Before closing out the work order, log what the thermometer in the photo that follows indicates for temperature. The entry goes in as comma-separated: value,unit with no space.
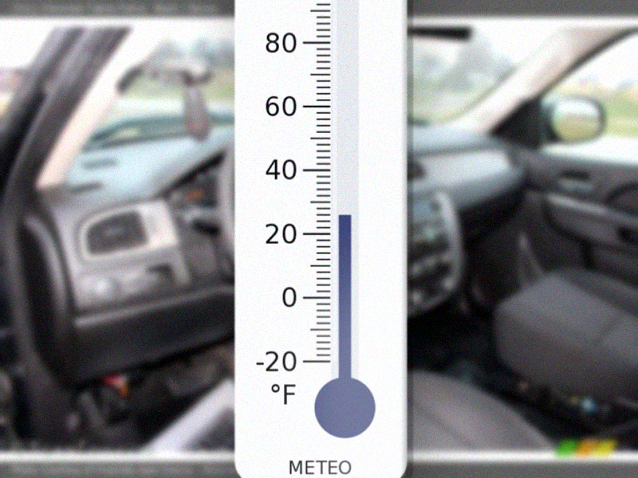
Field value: 26,°F
